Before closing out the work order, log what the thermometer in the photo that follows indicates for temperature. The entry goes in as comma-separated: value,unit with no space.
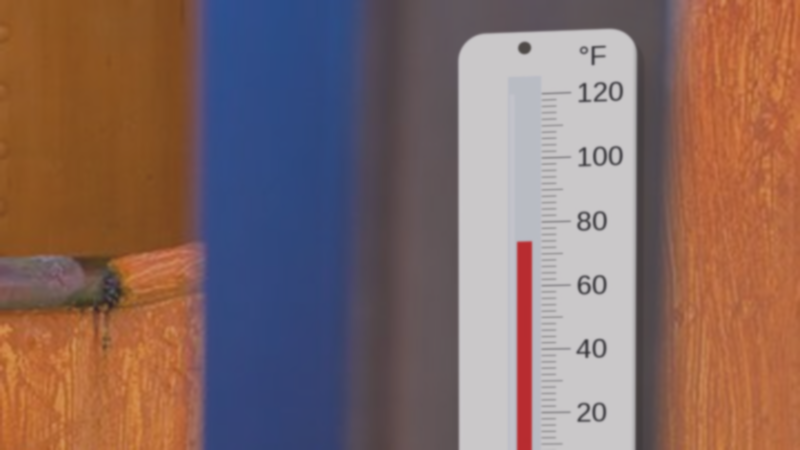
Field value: 74,°F
